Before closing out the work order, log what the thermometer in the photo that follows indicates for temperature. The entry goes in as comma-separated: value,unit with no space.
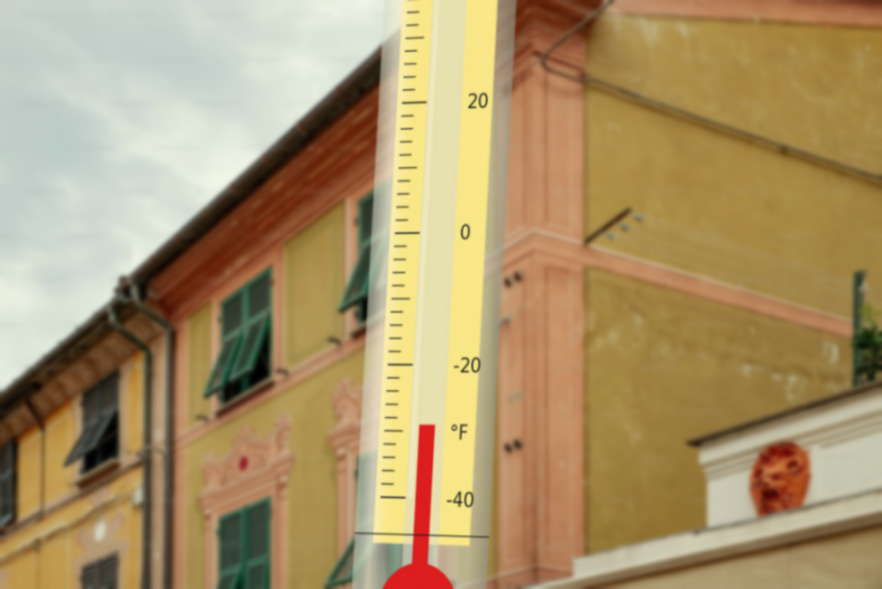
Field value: -29,°F
